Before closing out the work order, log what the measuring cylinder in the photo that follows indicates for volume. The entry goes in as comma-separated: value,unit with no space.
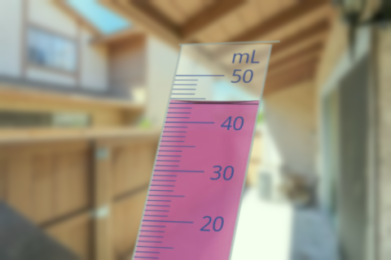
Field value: 44,mL
